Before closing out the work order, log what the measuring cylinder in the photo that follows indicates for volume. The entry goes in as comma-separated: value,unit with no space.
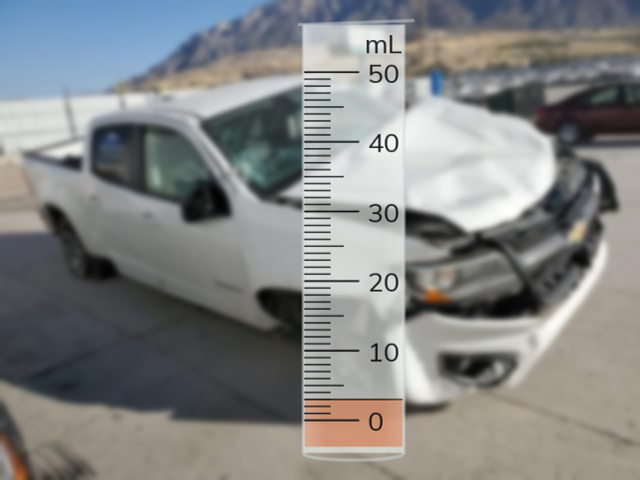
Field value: 3,mL
